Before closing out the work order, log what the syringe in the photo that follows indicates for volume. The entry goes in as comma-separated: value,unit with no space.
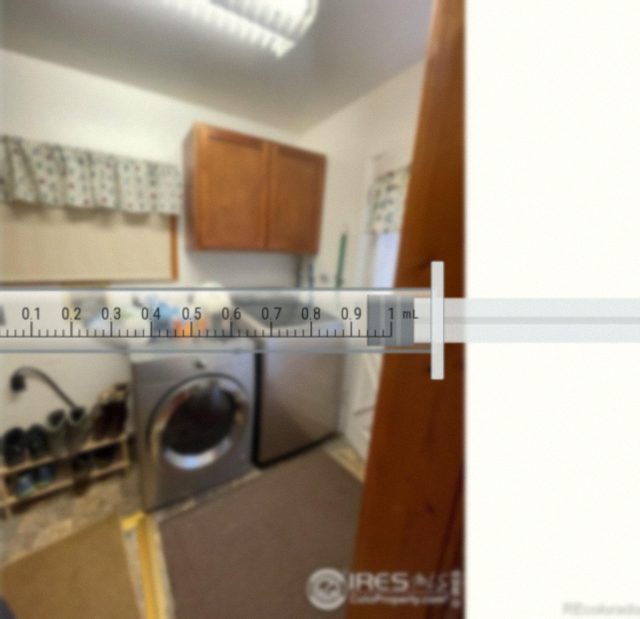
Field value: 0.94,mL
